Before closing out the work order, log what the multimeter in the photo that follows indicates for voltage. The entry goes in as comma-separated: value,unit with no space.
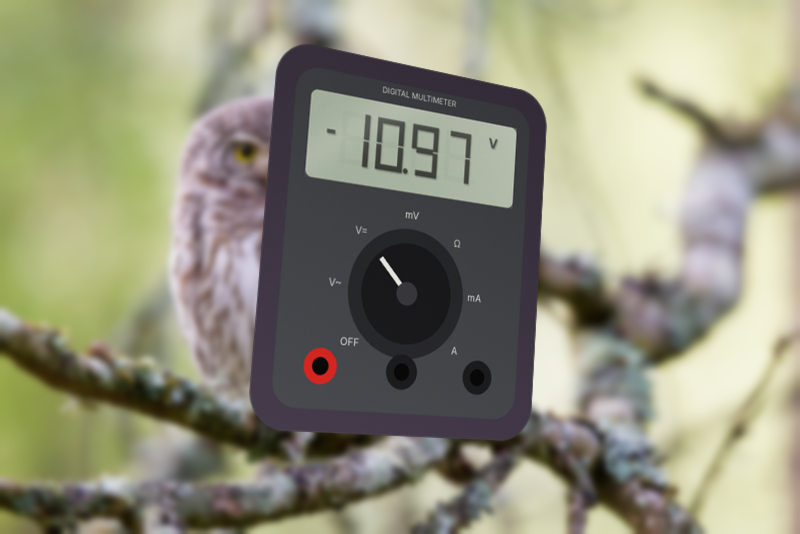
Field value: -10.97,V
